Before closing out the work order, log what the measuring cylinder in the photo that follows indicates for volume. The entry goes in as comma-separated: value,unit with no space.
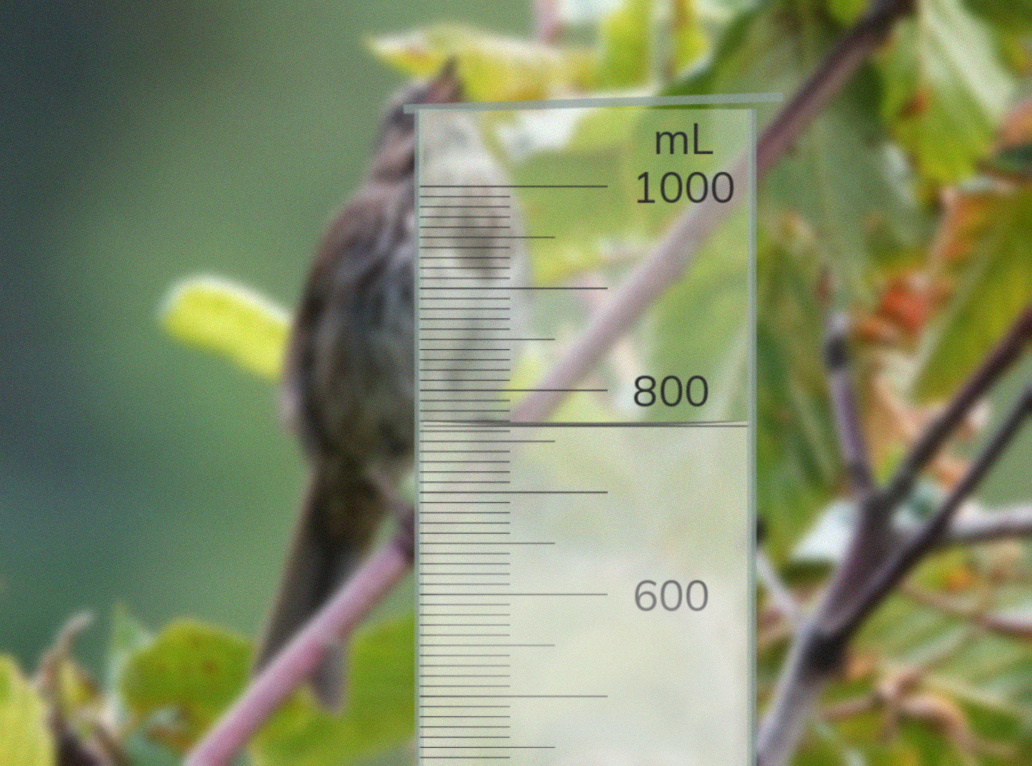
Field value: 765,mL
